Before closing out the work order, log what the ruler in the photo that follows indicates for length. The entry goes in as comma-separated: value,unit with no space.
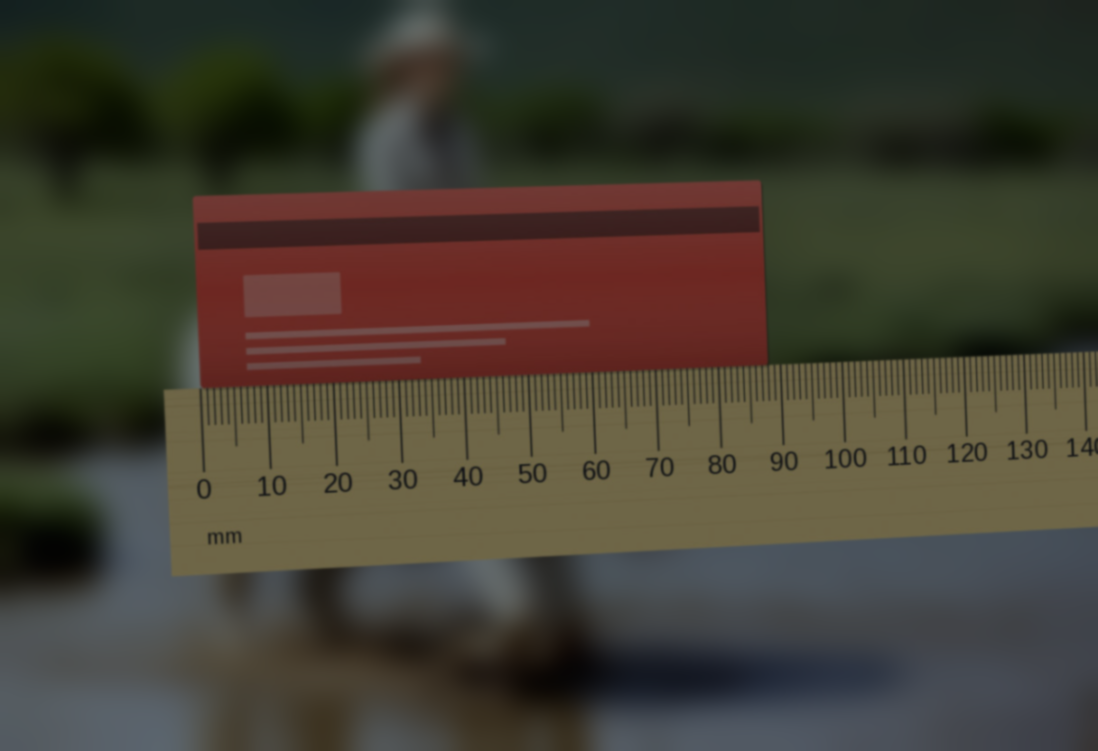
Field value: 88,mm
